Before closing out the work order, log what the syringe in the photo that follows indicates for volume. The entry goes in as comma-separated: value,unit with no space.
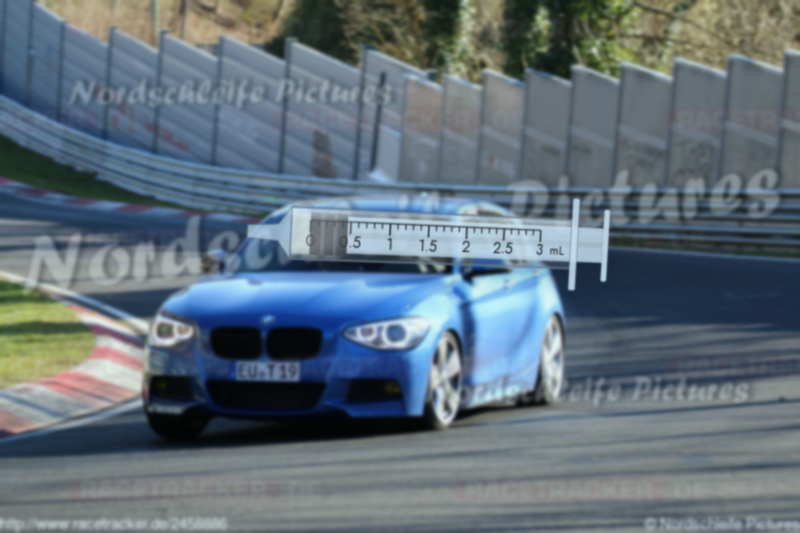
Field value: 0,mL
